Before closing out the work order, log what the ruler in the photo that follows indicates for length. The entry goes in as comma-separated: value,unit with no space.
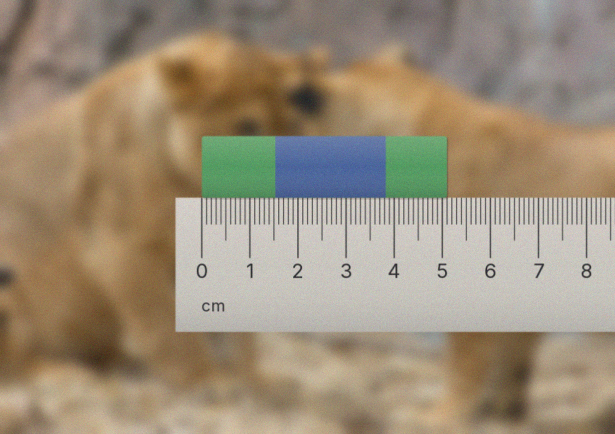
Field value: 5.1,cm
